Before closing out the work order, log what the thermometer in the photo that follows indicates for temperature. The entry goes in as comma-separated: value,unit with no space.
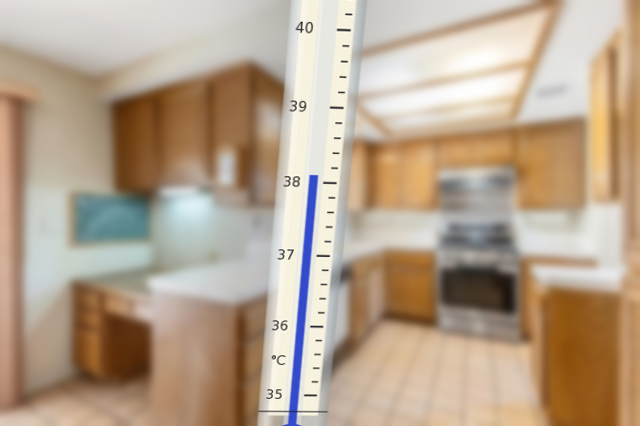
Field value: 38.1,°C
